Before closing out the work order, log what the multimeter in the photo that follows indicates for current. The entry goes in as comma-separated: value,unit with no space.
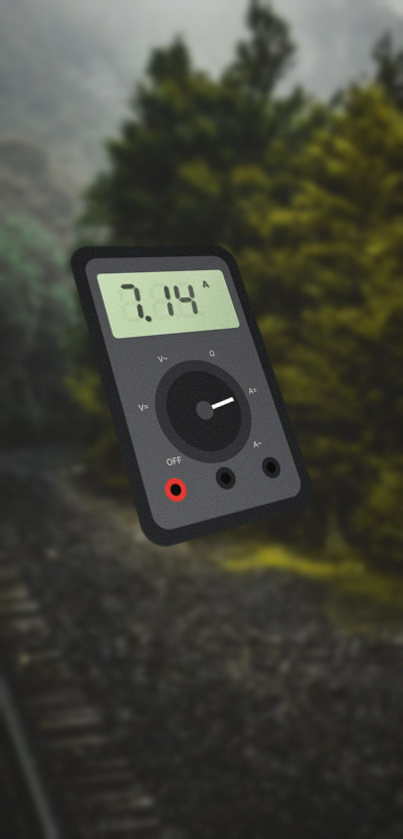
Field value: 7.14,A
